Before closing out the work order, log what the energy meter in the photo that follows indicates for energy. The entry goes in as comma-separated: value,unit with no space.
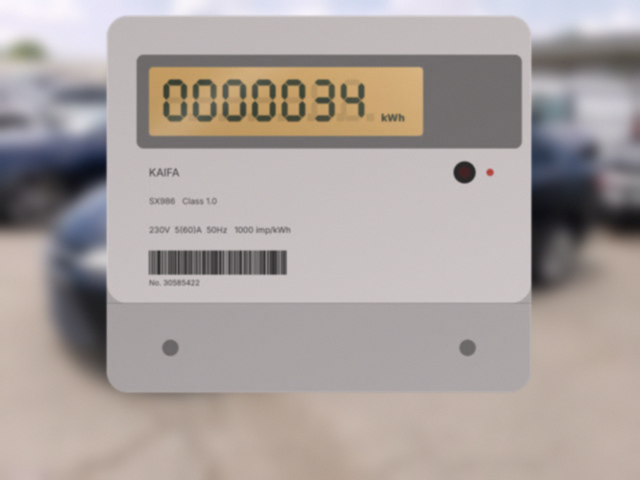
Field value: 34,kWh
